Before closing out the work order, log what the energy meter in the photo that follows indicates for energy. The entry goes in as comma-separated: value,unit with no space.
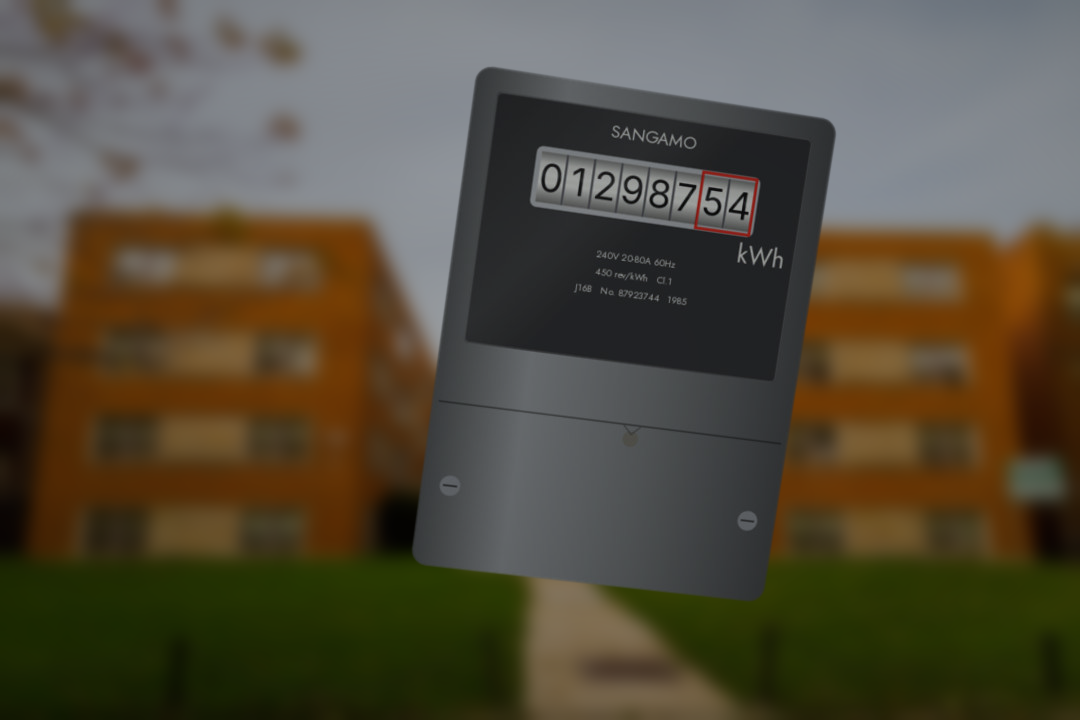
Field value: 12987.54,kWh
